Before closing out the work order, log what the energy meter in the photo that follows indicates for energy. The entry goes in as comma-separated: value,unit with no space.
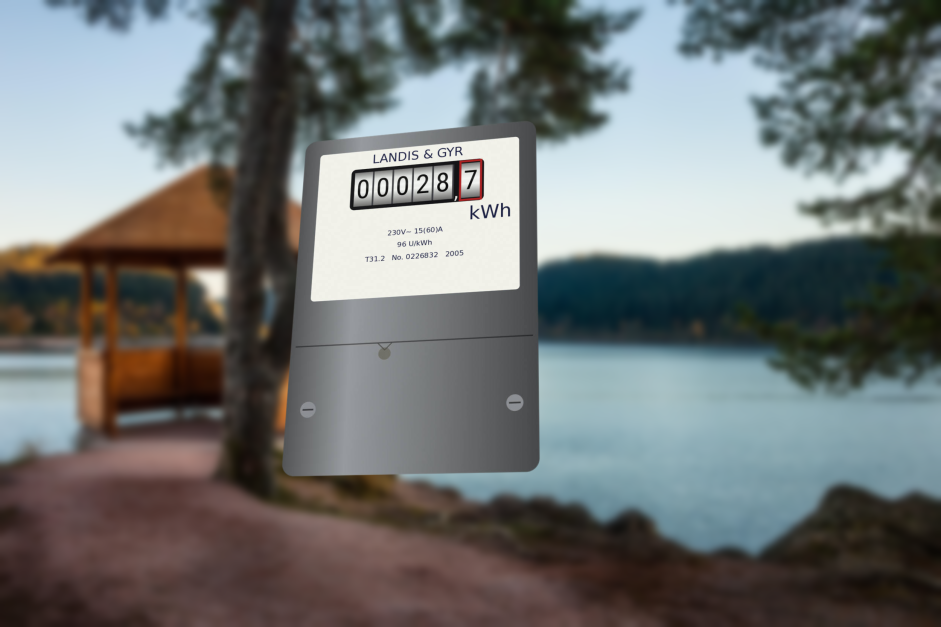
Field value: 28.7,kWh
